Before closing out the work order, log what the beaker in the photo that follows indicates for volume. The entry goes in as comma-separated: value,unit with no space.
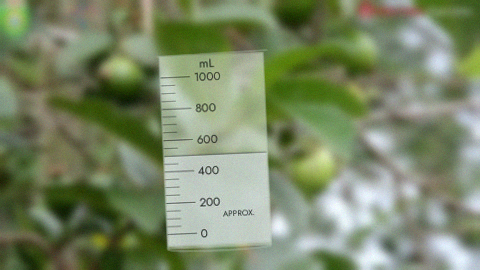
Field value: 500,mL
